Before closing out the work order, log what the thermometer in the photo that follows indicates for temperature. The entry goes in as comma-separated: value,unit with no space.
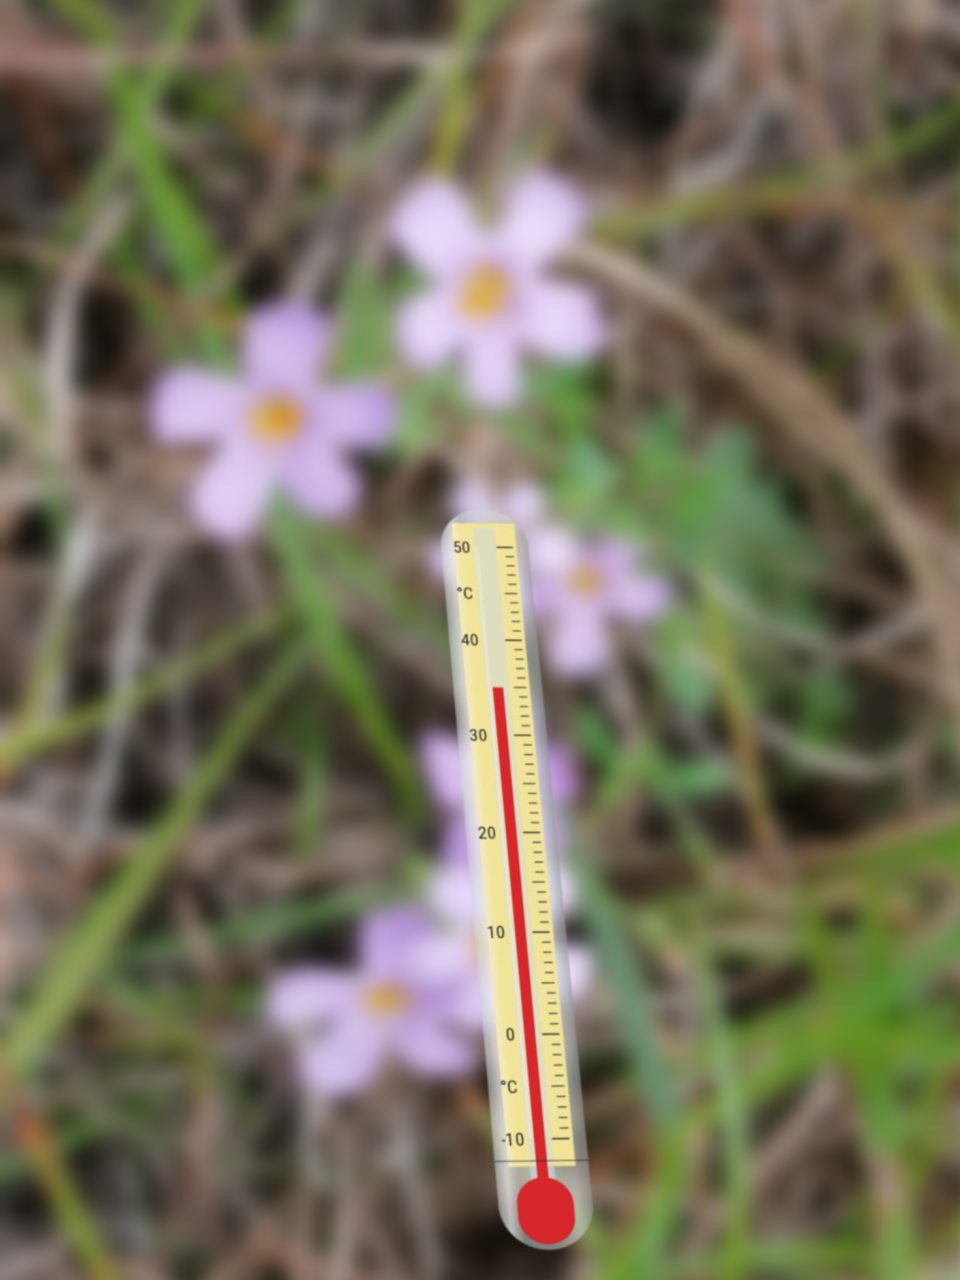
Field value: 35,°C
